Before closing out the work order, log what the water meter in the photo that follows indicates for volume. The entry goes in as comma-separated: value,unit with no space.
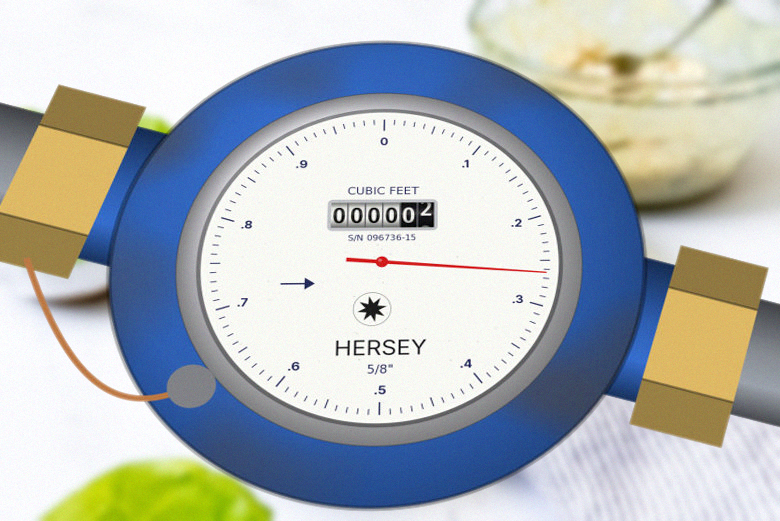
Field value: 2.26,ft³
